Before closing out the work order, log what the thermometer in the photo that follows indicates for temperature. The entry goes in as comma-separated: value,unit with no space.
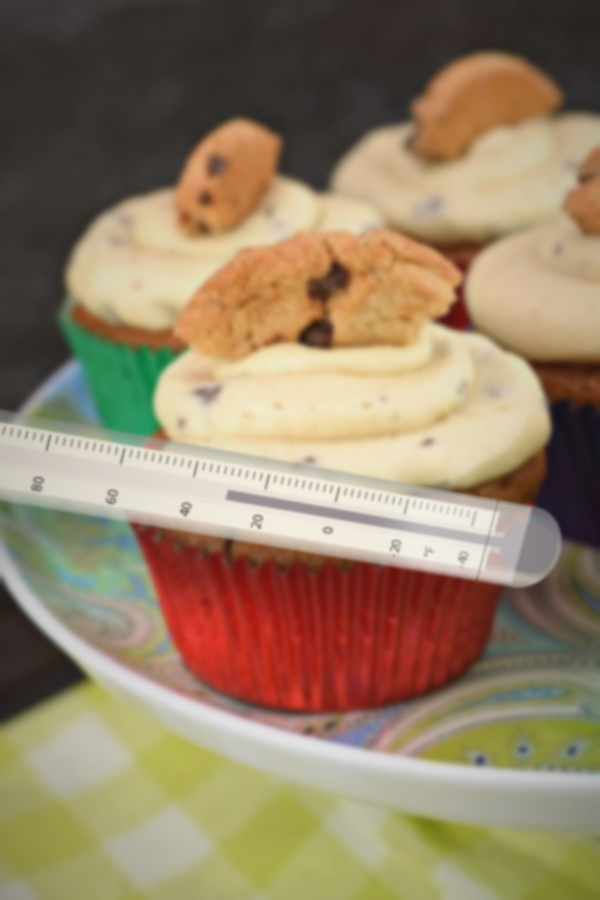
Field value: 30,°F
